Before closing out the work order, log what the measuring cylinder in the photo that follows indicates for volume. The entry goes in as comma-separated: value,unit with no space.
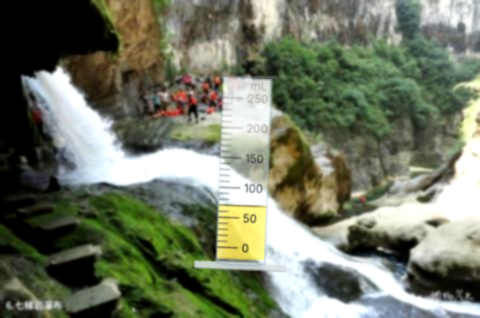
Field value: 70,mL
